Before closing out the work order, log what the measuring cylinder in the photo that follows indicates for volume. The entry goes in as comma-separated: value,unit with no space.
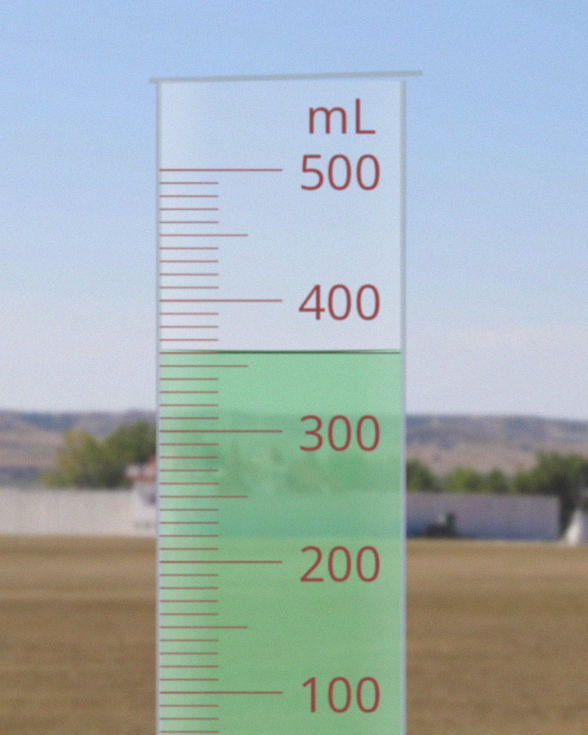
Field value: 360,mL
